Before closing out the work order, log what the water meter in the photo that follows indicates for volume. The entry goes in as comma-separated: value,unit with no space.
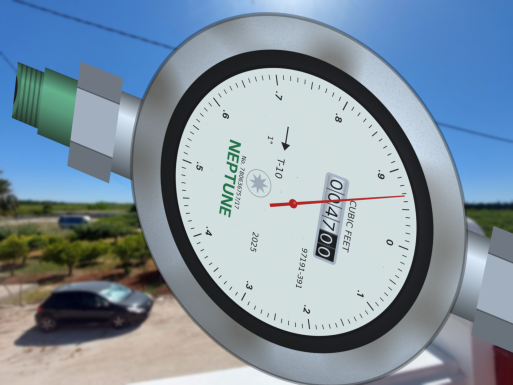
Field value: 4699.93,ft³
